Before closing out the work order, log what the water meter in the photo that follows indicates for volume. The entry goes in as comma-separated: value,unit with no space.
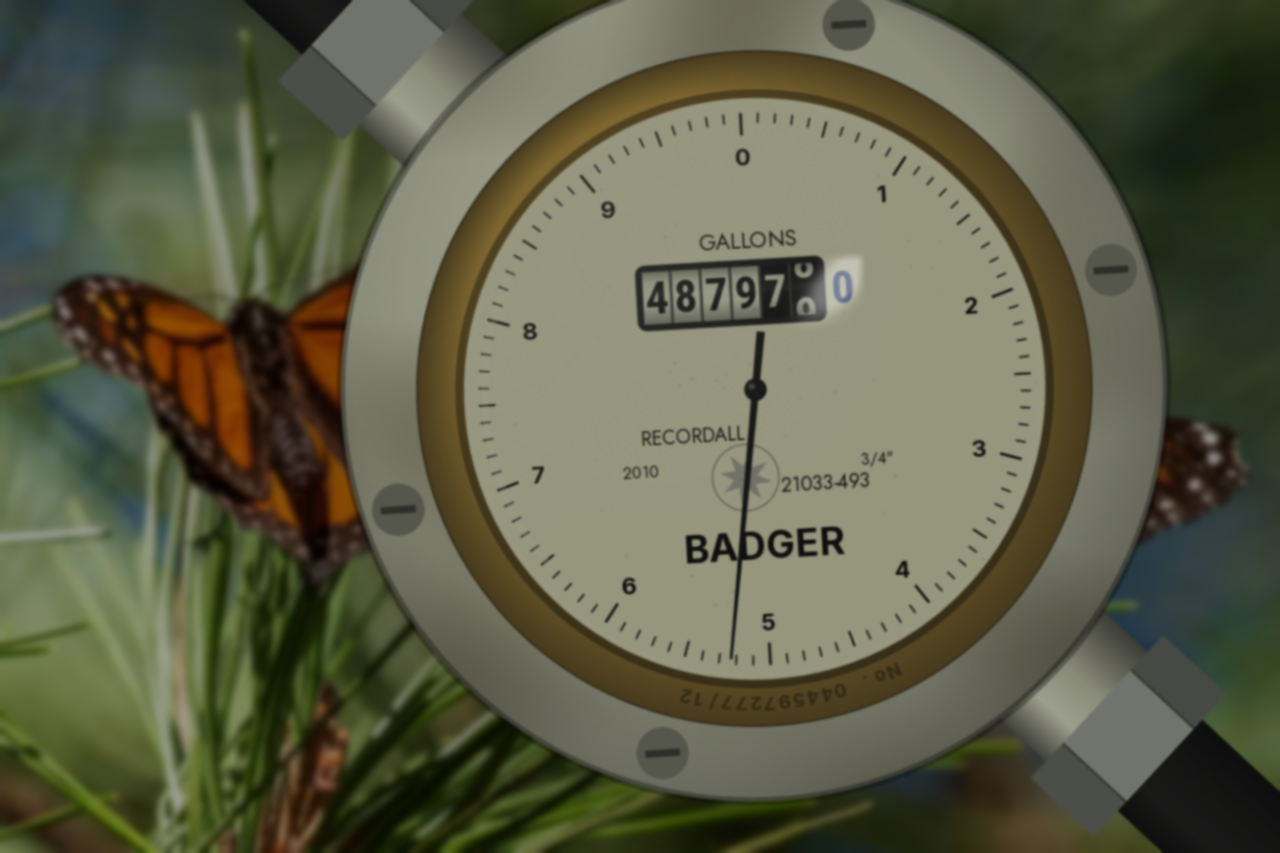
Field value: 4879785.2,gal
